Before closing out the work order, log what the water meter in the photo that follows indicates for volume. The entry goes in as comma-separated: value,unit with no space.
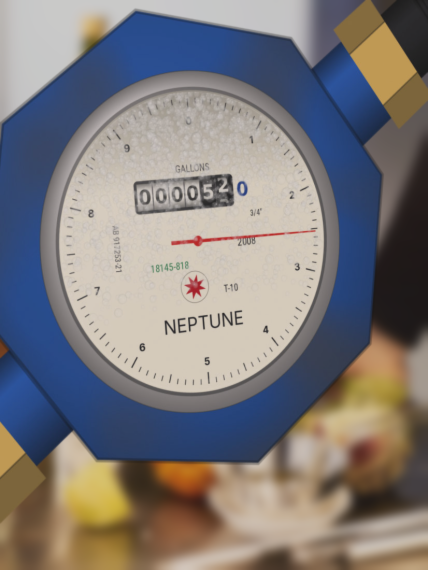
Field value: 522.5,gal
